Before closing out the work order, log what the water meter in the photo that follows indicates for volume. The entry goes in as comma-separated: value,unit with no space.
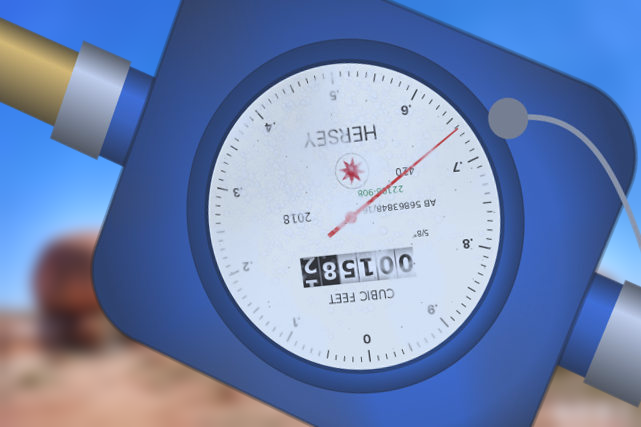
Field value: 1581.66,ft³
